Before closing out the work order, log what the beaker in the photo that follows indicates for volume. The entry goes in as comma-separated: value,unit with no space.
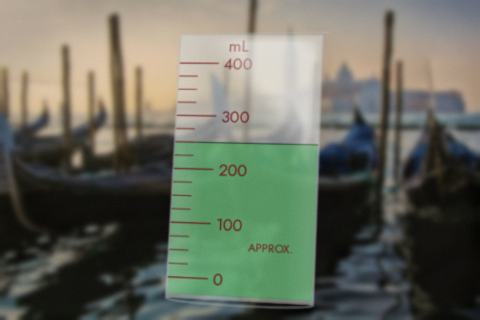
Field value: 250,mL
